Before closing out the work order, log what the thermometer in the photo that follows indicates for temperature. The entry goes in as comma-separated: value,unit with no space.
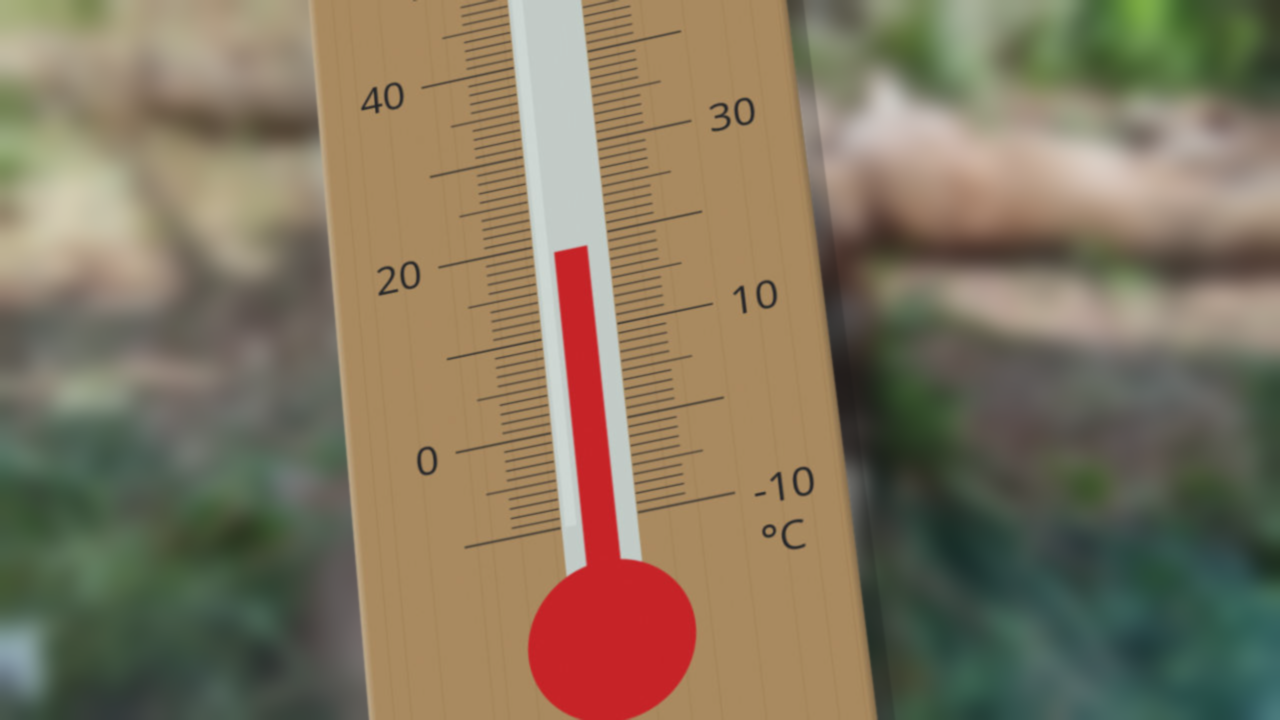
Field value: 19,°C
